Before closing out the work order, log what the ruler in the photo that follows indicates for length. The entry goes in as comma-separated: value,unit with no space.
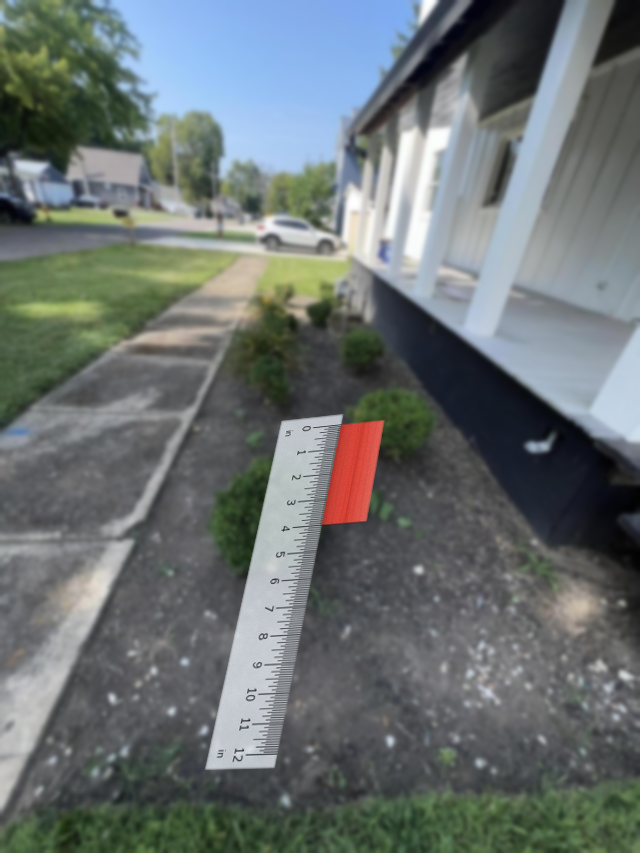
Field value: 4,in
